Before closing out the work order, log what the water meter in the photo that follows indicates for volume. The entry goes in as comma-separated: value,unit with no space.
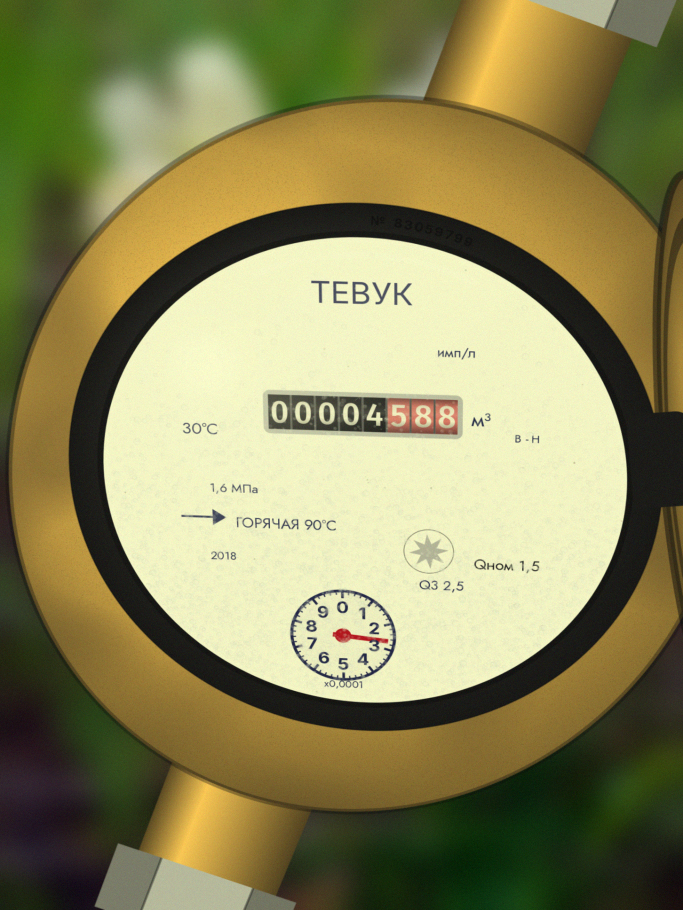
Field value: 4.5882,m³
